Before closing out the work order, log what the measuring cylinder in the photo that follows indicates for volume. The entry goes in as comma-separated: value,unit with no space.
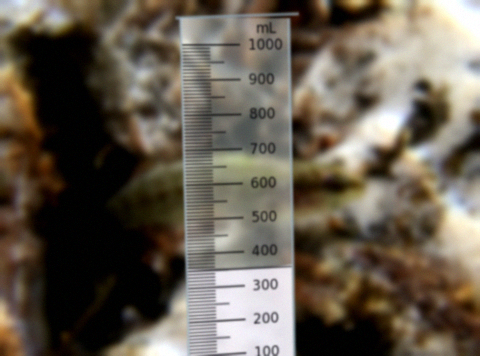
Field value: 350,mL
